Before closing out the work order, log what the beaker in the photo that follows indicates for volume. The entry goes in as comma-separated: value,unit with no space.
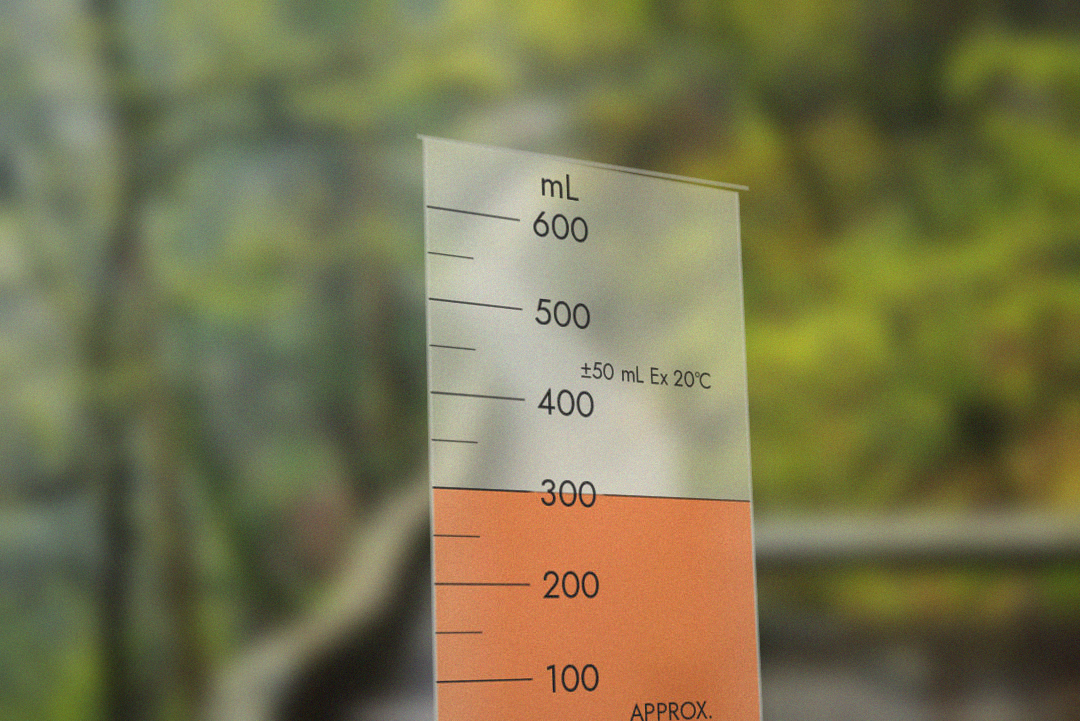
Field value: 300,mL
